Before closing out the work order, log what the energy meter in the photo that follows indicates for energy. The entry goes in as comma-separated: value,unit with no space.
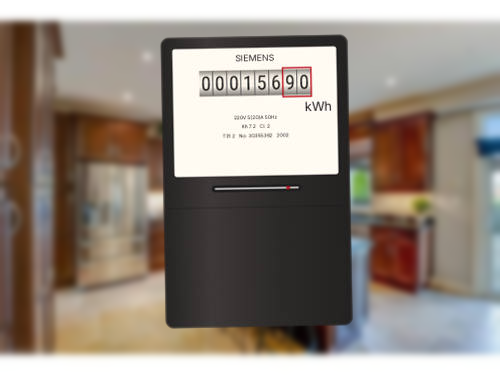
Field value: 156.90,kWh
